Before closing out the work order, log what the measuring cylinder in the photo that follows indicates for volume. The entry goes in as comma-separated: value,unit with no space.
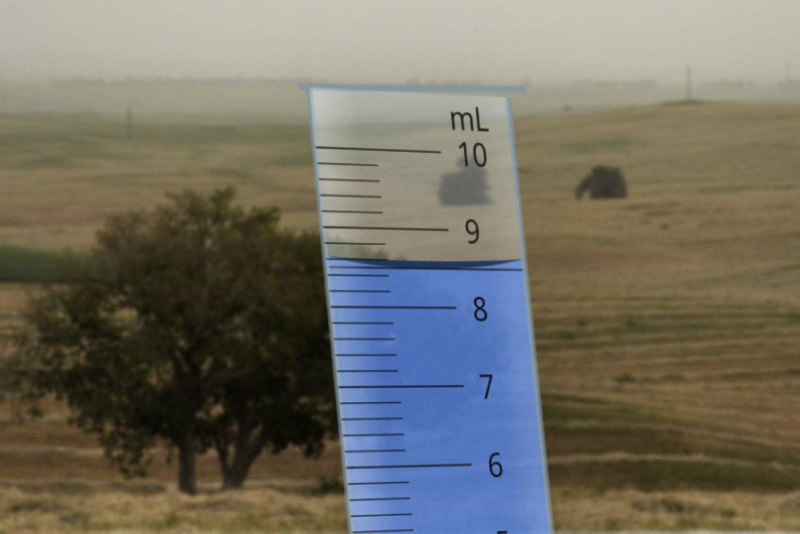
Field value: 8.5,mL
